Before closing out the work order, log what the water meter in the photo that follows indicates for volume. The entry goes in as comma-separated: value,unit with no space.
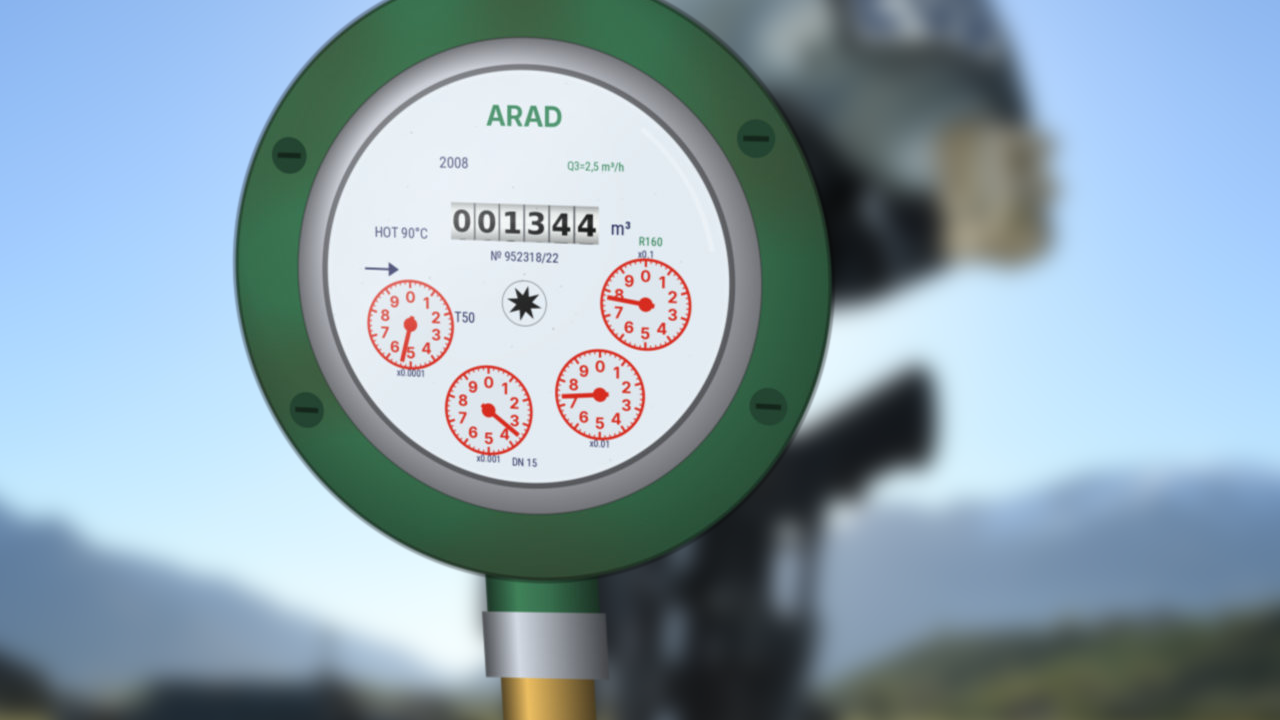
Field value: 1344.7735,m³
